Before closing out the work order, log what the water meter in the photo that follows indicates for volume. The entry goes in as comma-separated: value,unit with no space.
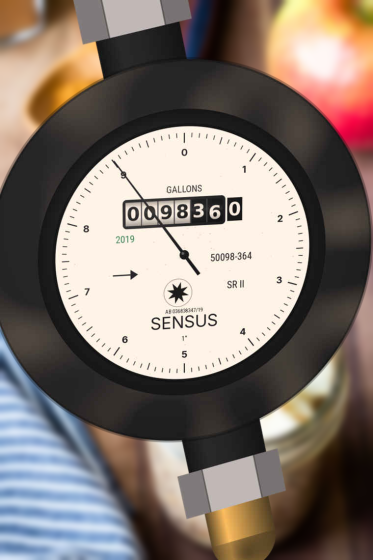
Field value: 98359.0,gal
